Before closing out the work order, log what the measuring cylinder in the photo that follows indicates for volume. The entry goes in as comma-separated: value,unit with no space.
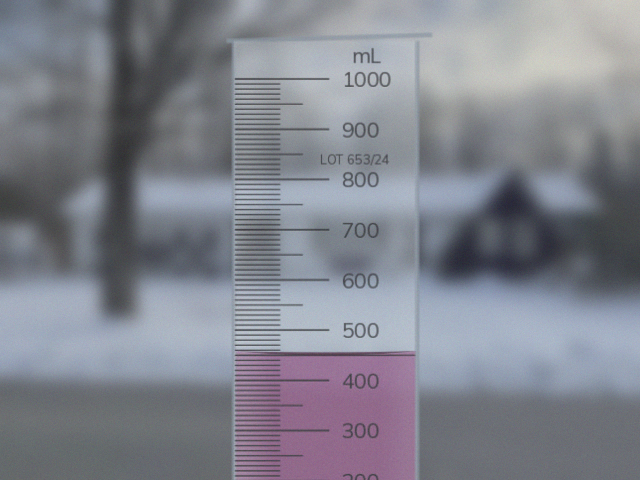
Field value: 450,mL
